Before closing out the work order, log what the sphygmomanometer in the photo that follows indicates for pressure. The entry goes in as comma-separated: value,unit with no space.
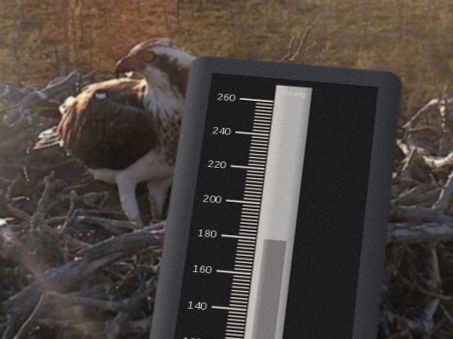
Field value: 180,mmHg
